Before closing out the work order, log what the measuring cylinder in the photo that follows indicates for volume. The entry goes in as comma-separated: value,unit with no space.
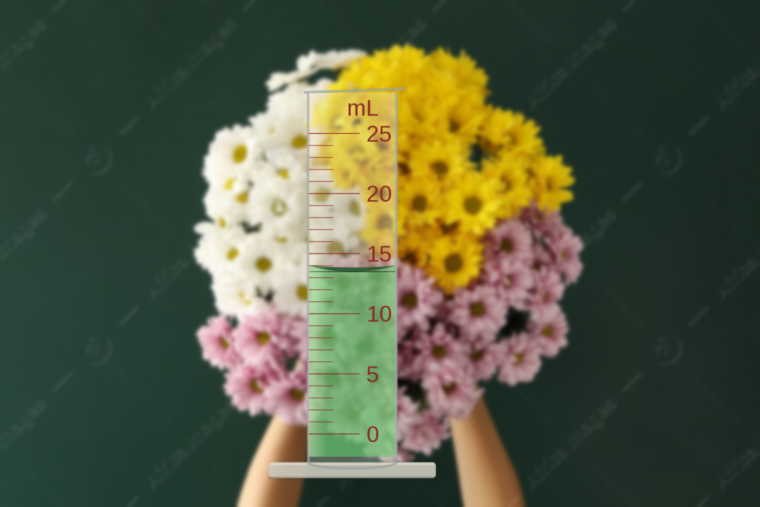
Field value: 13.5,mL
